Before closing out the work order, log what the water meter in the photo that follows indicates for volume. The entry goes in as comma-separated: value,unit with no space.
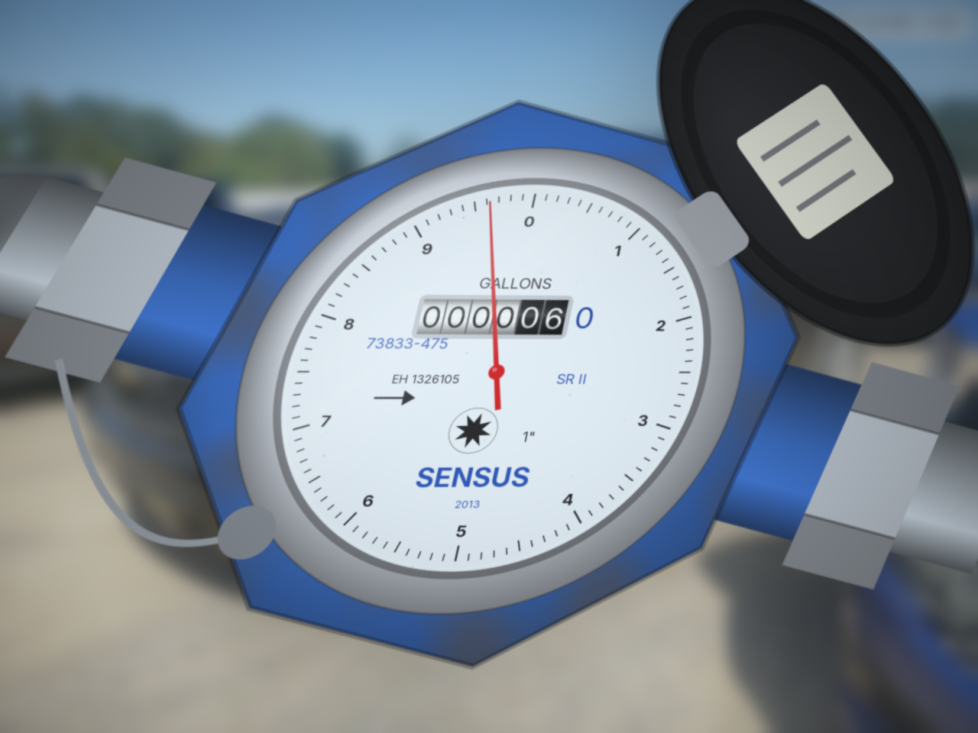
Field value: 59.6,gal
